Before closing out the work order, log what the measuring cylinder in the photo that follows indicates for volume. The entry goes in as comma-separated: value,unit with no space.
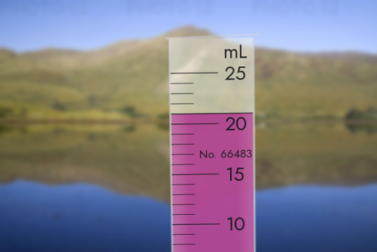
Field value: 21,mL
